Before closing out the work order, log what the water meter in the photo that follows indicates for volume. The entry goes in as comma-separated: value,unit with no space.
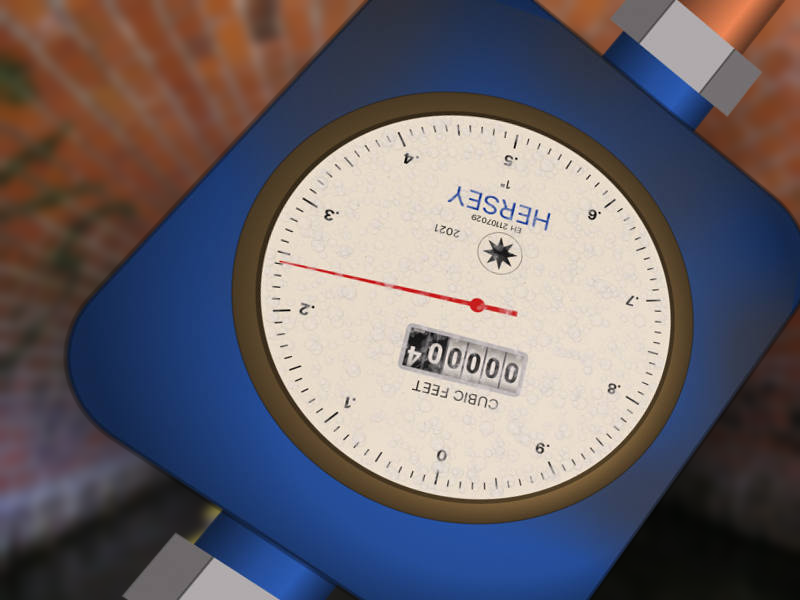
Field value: 4.24,ft³
